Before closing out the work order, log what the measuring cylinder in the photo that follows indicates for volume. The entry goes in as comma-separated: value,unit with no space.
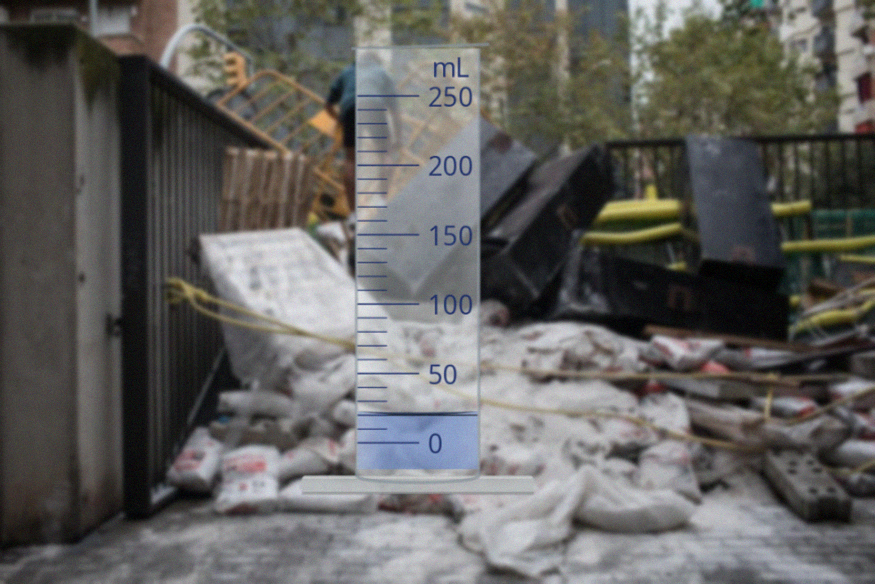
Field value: 20,mL
